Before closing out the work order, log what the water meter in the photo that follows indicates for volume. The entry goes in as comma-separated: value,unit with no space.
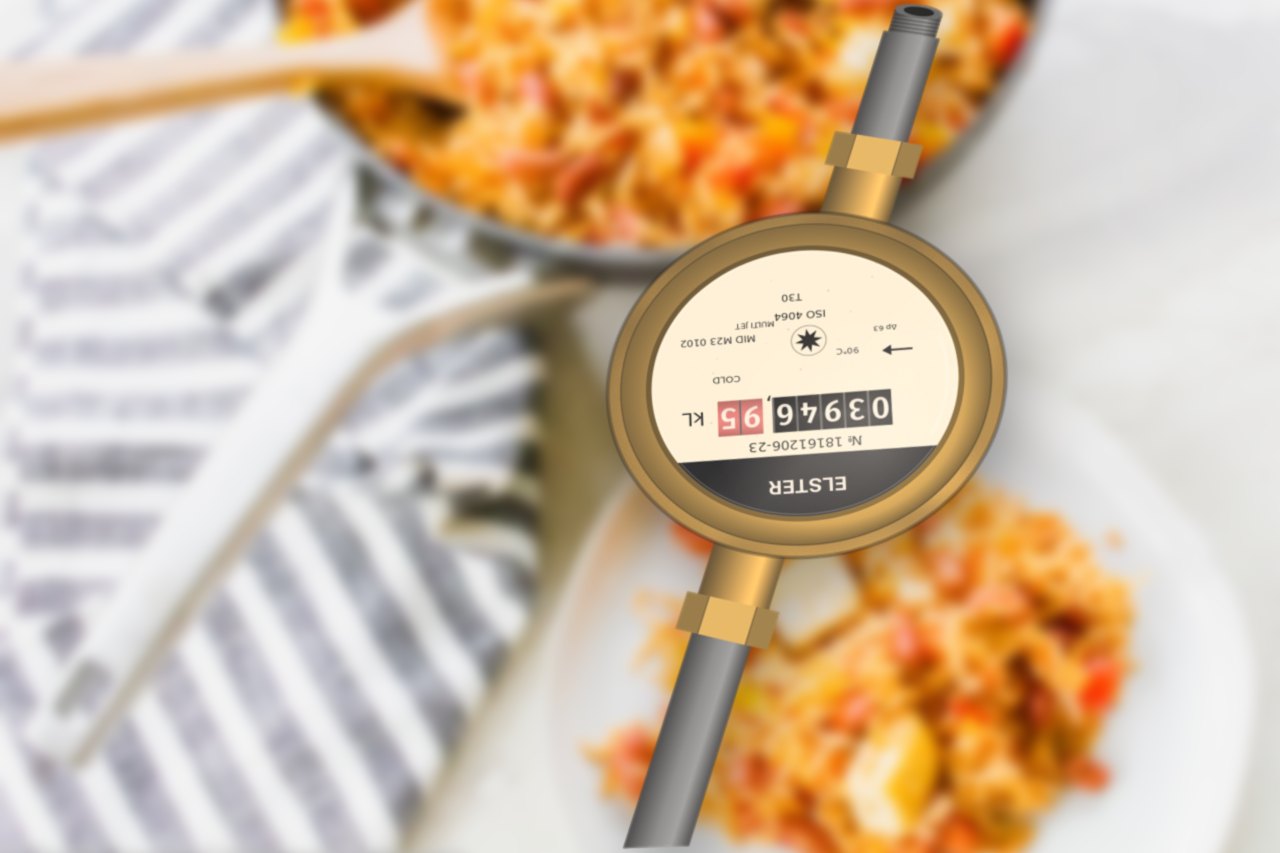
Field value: 3946.95,kL
